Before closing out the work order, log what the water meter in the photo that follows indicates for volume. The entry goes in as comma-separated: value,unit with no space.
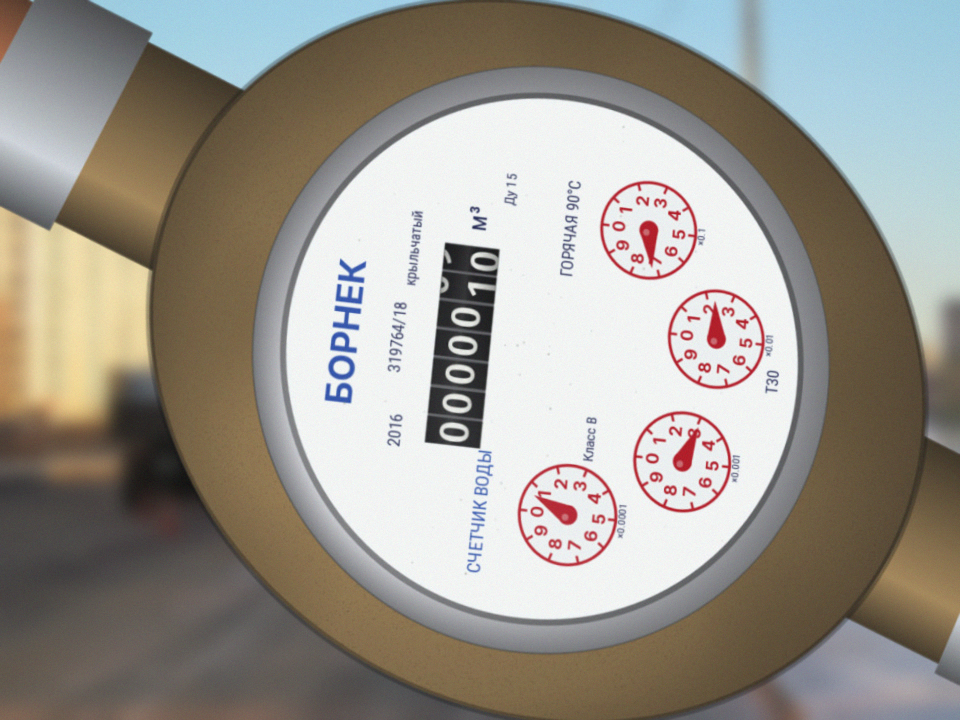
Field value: 9.7230,m³
